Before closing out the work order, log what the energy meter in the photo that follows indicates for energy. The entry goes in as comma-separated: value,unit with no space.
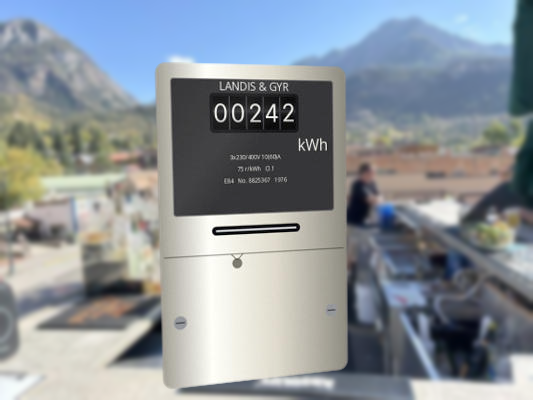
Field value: 242,kWh
